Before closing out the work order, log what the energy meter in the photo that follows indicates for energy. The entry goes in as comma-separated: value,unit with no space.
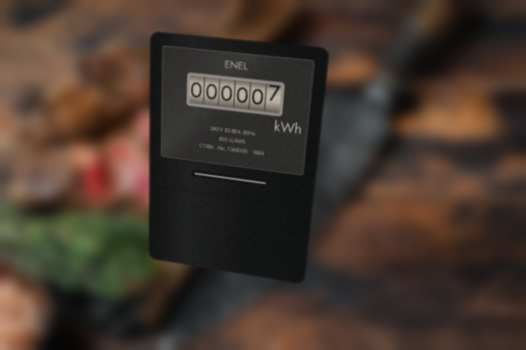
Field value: 7,kWh
